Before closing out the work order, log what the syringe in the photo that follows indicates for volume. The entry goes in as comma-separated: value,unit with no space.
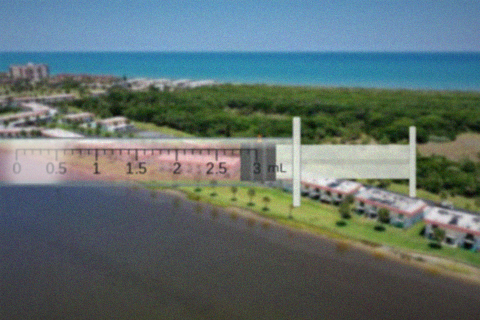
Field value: 2.8,mL
